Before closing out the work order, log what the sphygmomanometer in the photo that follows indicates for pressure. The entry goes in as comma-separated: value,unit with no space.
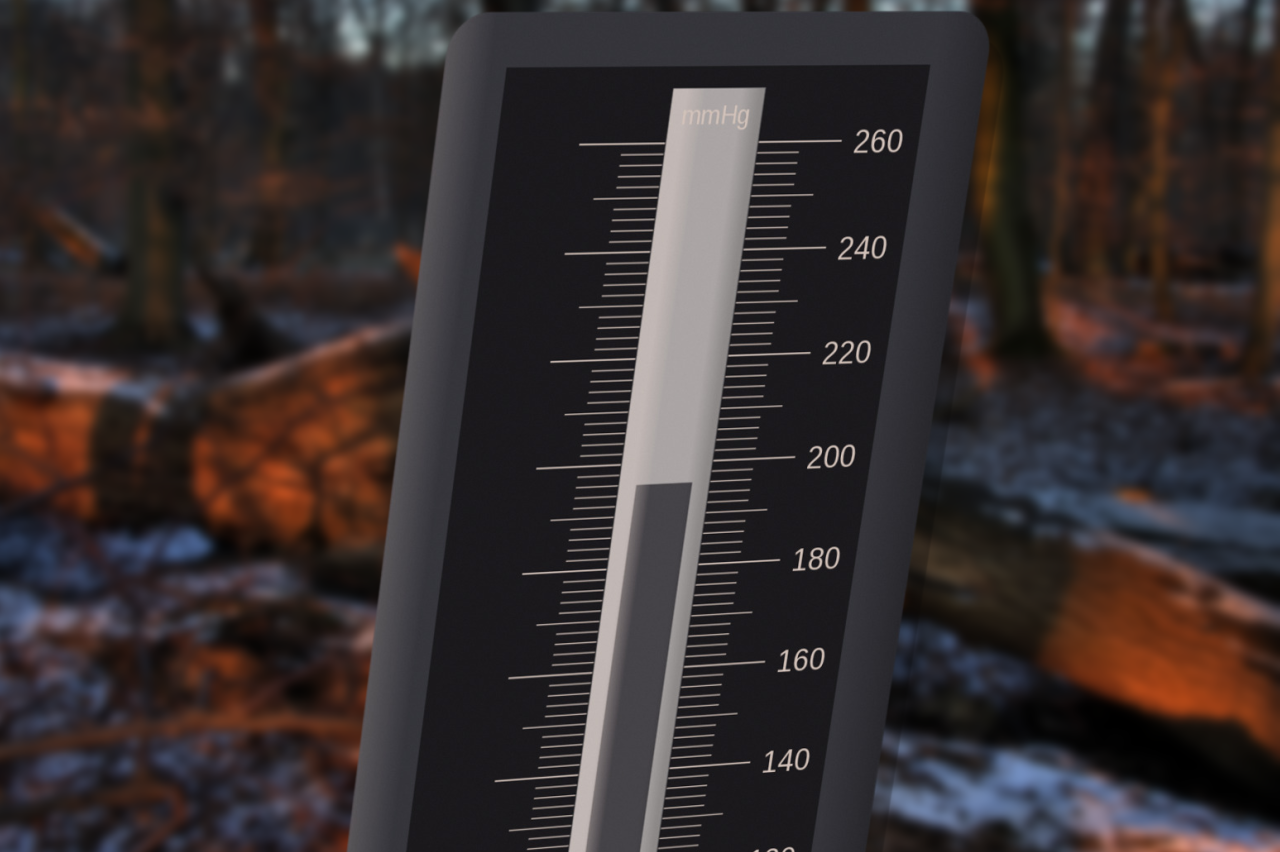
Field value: 196,mmHg
